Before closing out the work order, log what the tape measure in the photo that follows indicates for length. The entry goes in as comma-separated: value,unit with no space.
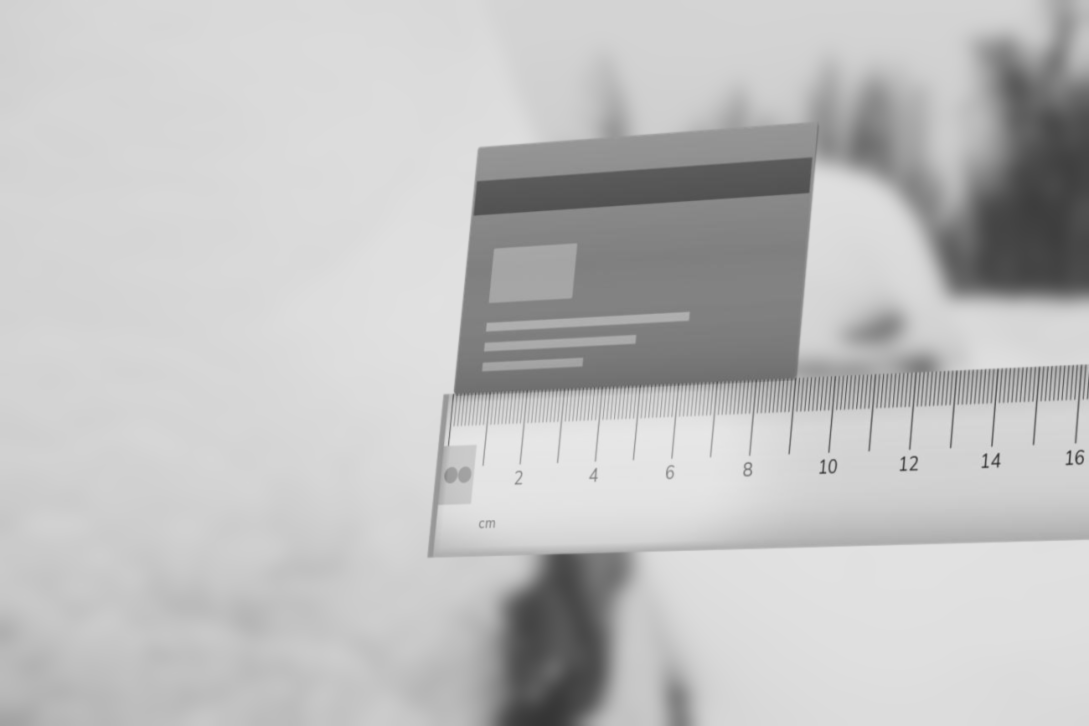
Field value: 9,cm
